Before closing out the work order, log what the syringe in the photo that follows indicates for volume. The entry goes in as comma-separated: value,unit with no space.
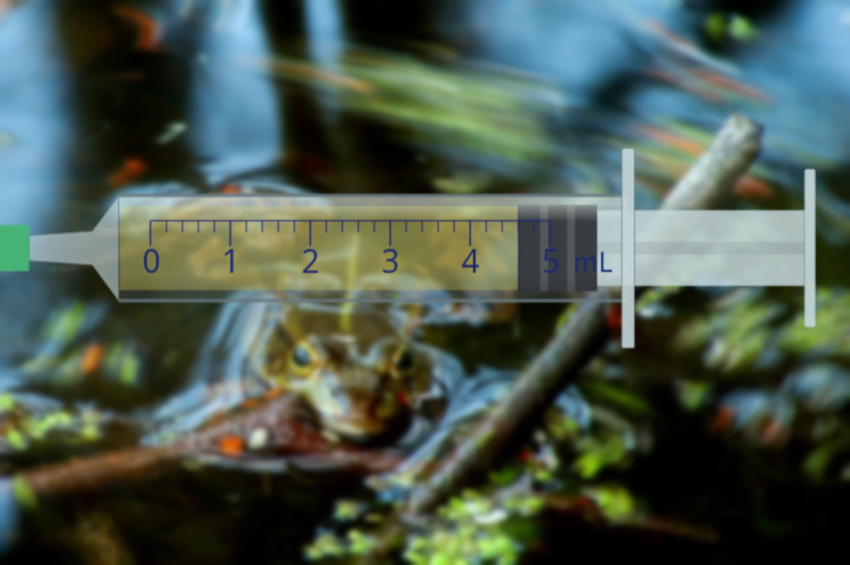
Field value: 4.6,mL
